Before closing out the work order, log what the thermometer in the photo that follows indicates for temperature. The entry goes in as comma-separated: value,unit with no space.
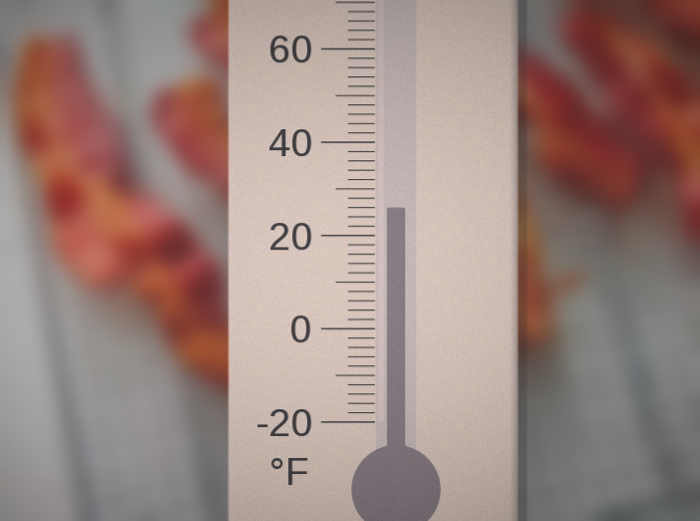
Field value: 26,°F
